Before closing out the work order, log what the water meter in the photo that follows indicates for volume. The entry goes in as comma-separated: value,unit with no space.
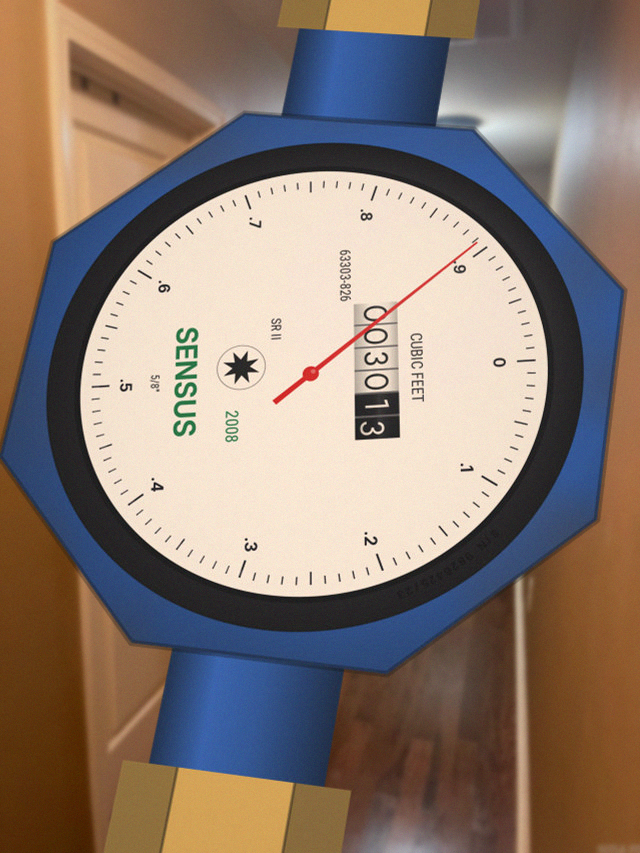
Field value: 3012.89,ft³
